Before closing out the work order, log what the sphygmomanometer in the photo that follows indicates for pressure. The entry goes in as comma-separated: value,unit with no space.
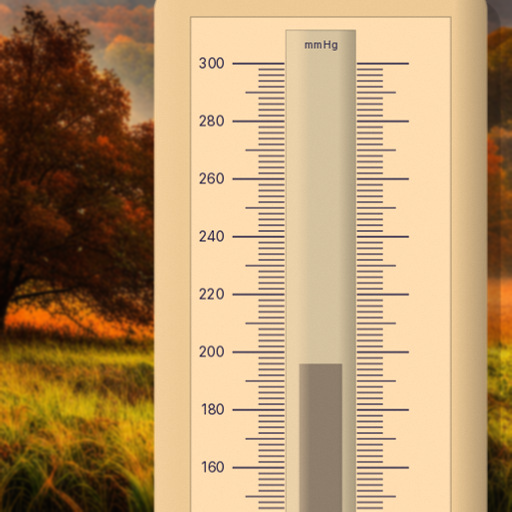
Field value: 196,mmHg
